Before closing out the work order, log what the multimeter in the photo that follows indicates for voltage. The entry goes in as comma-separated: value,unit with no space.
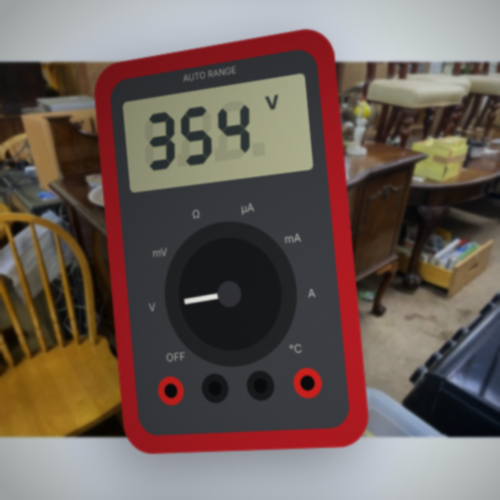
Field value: 354,V
